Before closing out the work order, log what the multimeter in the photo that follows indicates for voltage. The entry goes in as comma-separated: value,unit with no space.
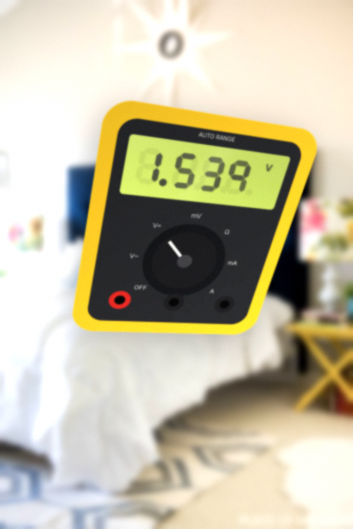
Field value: 1.539,V
